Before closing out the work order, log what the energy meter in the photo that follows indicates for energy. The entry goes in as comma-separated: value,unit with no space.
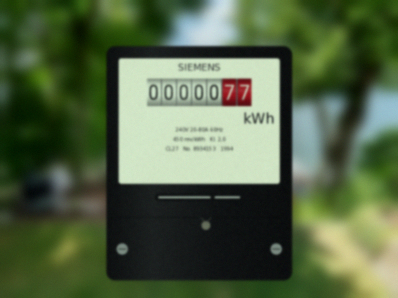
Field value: 0.77,kWh
